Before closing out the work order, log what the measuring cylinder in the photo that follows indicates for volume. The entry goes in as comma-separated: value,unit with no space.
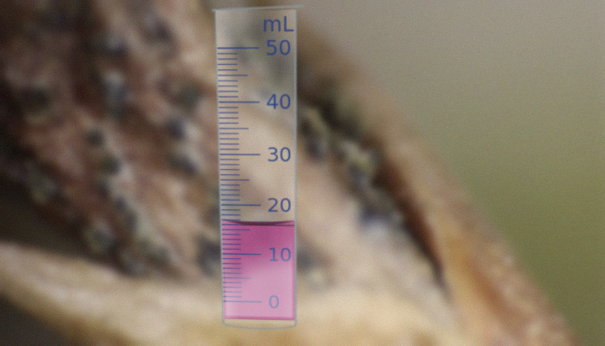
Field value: 16,mL
